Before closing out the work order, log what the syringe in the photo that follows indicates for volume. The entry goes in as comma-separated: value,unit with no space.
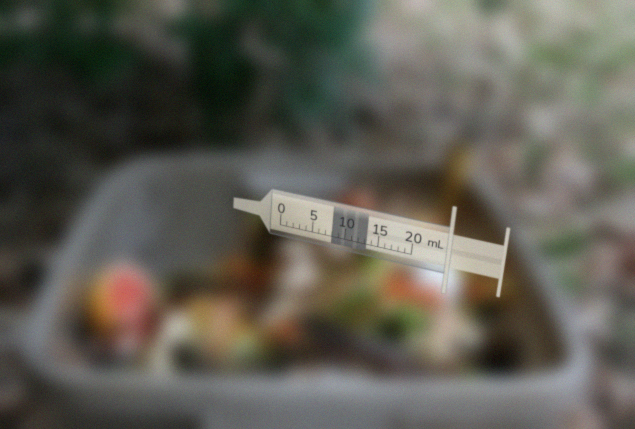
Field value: 8,mL
